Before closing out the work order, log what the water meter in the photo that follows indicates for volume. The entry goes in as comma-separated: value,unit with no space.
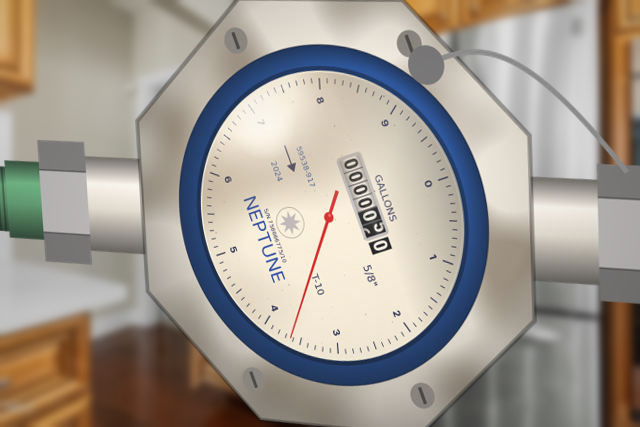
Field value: 53.6,gal
